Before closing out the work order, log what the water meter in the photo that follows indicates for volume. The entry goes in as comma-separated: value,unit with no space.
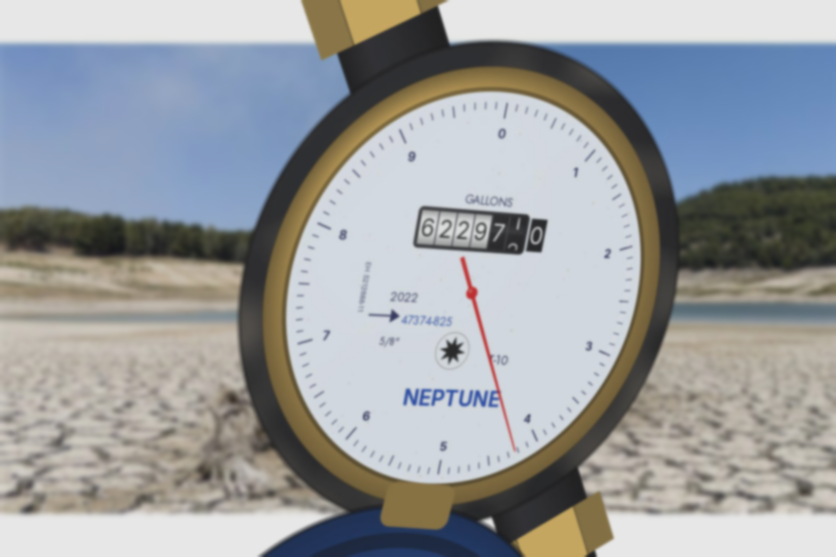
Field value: 6229714.2,gal
